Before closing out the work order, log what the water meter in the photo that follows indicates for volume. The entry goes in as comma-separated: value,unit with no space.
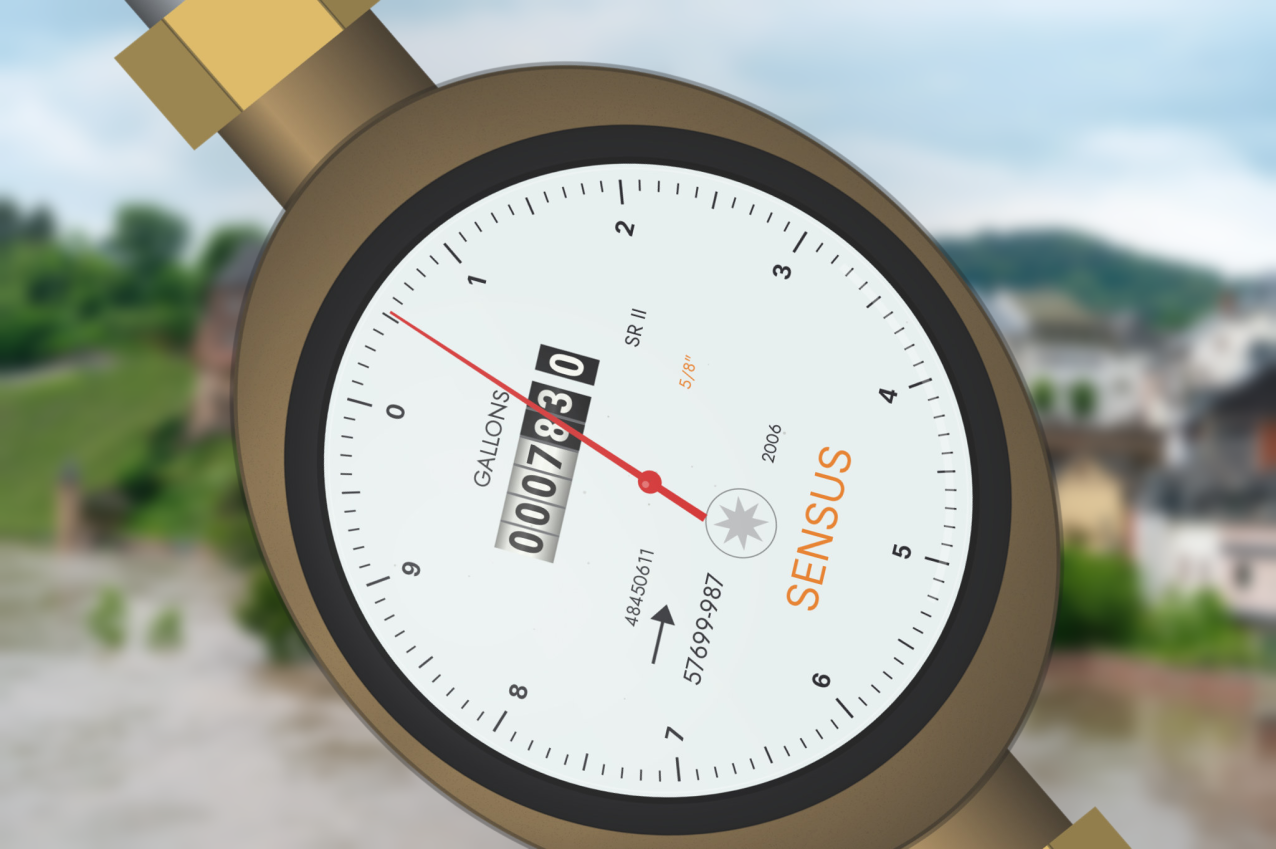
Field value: 7830.5,gal
